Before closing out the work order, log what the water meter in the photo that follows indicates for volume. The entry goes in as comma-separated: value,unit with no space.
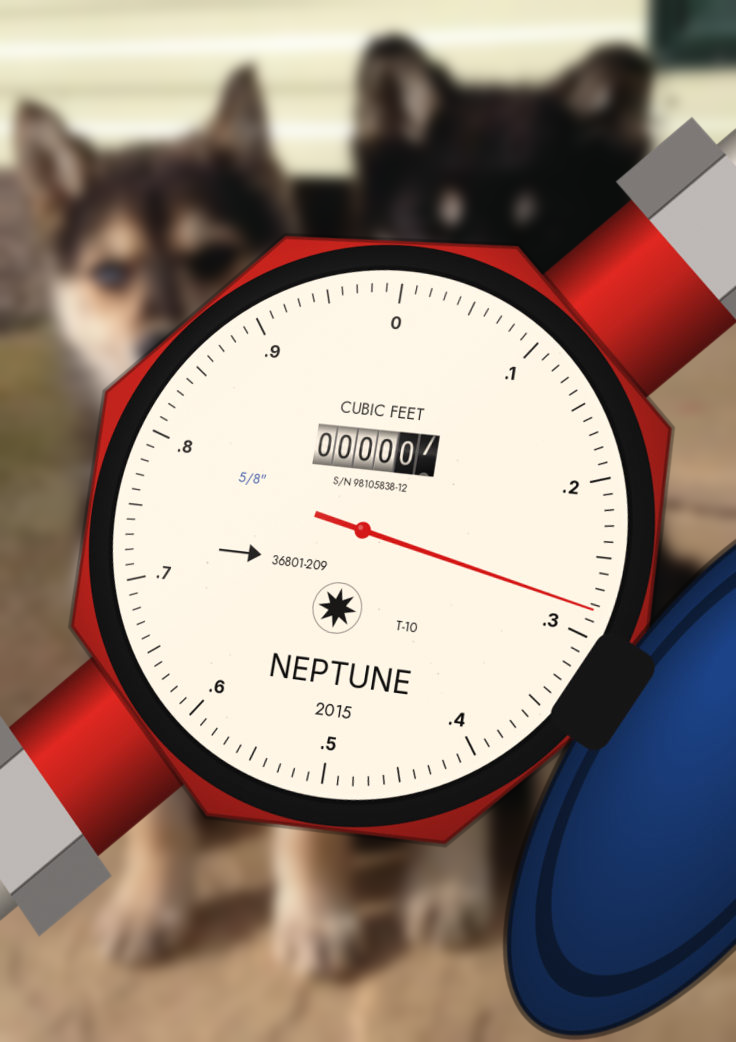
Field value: 7.28,ft³
